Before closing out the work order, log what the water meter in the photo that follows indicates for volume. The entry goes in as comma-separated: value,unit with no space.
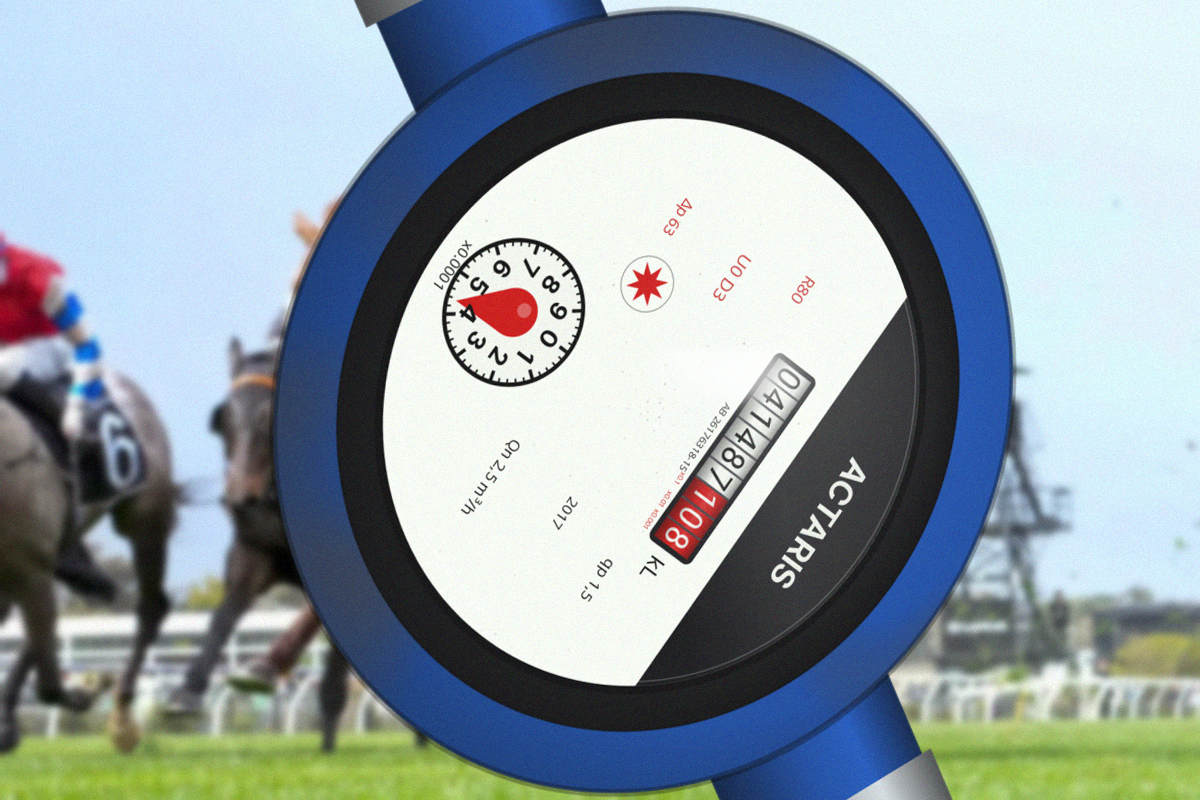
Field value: 41487.1084,kL
